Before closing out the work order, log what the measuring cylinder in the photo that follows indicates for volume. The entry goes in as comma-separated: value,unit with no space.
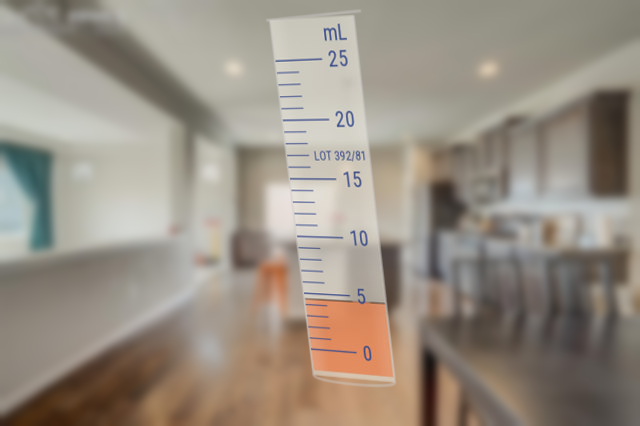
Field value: 4.5,mL
